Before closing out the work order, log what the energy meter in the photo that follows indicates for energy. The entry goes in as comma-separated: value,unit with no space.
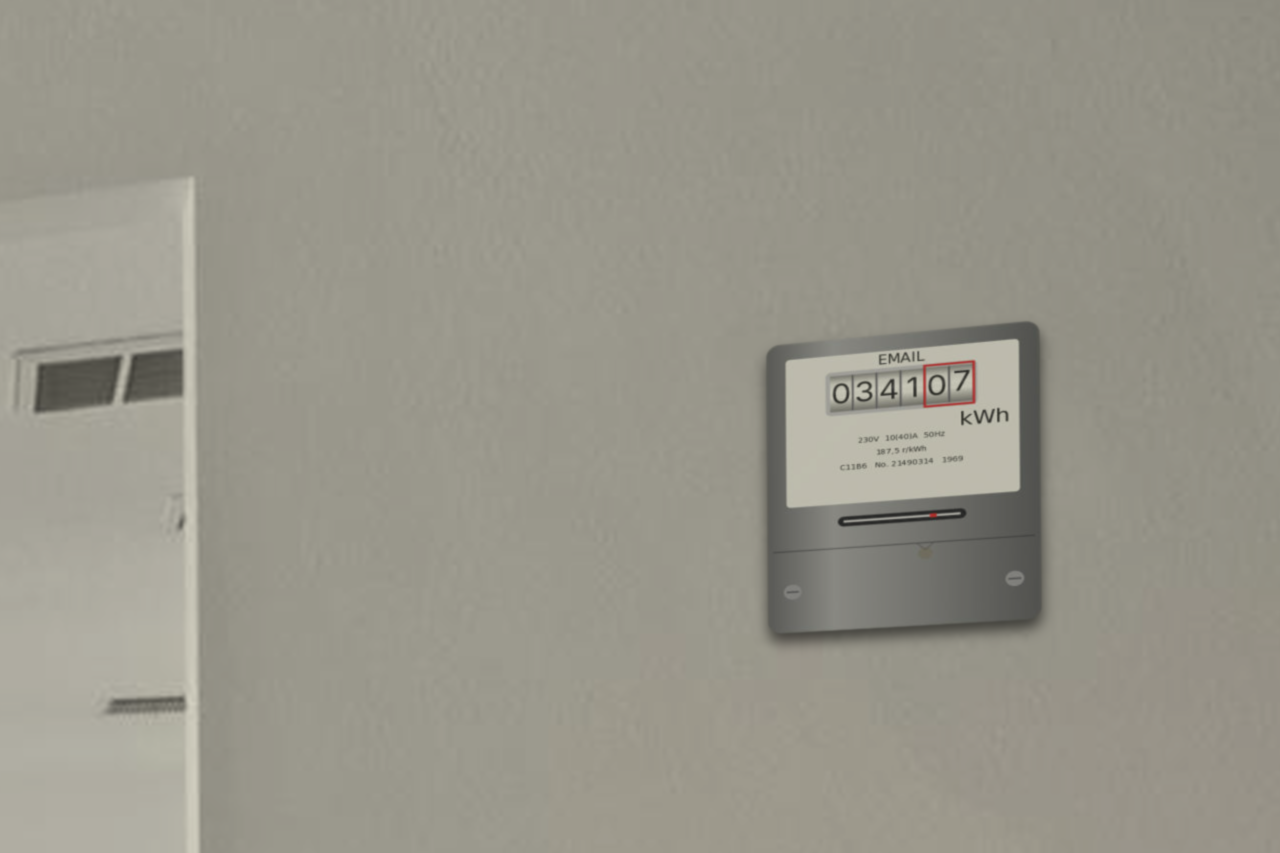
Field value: 341.07,kWh
